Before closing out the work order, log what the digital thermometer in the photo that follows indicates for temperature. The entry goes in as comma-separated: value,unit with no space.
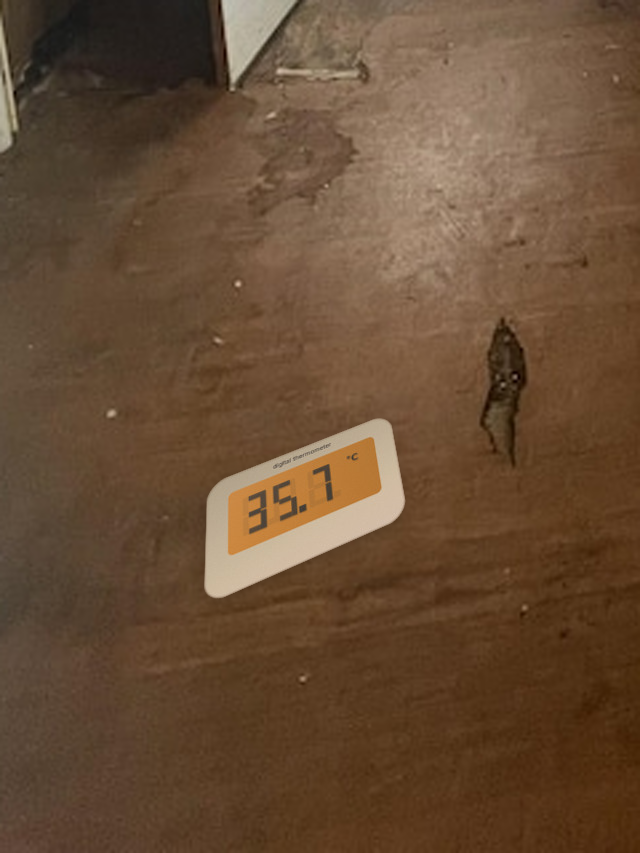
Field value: 35.7,°C
